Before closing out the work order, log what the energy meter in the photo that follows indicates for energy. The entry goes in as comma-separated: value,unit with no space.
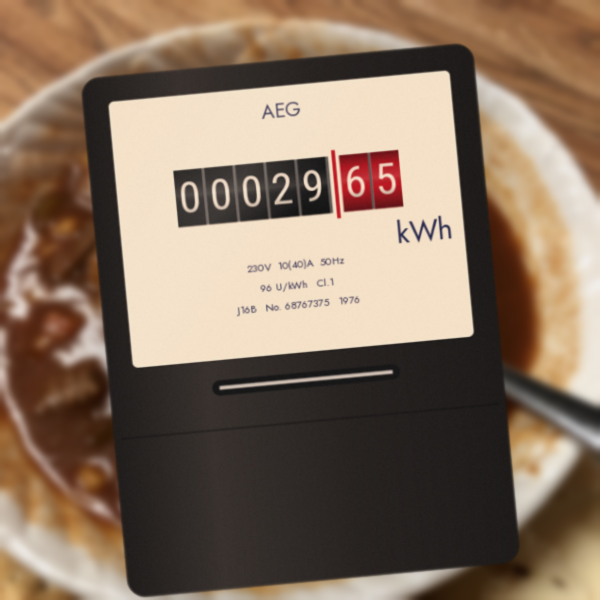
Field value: 29.65,kWh
